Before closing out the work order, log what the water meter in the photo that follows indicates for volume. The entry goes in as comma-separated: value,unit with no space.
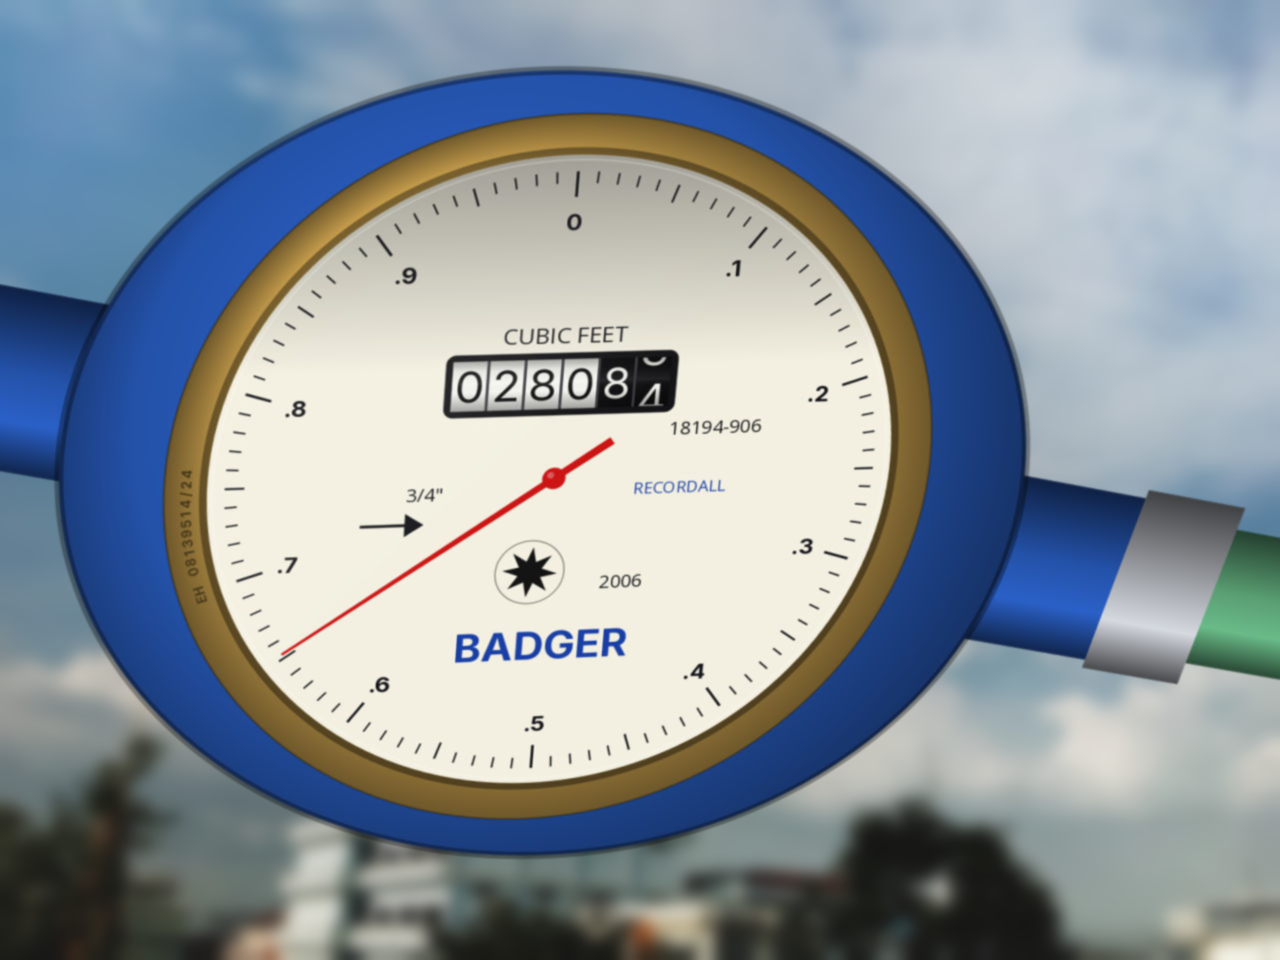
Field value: 28083.65,ft³
